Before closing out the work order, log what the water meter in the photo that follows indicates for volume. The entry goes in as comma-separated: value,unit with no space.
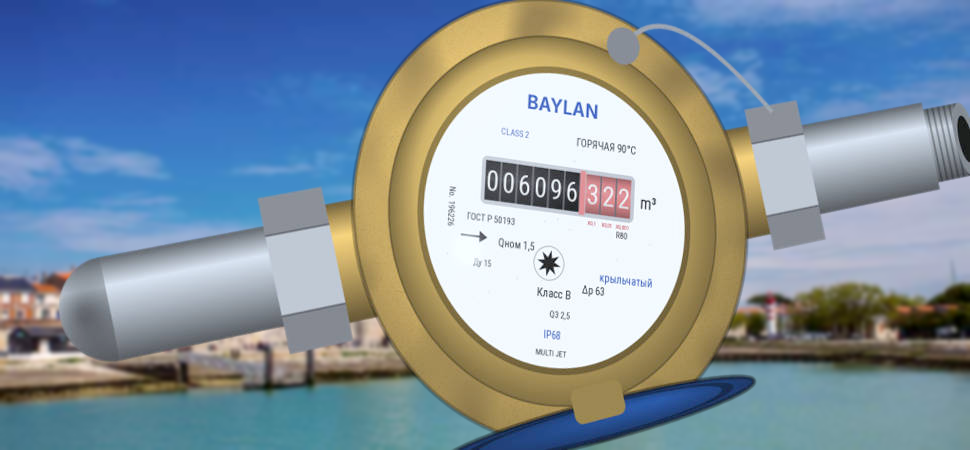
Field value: 6096.322,m³
